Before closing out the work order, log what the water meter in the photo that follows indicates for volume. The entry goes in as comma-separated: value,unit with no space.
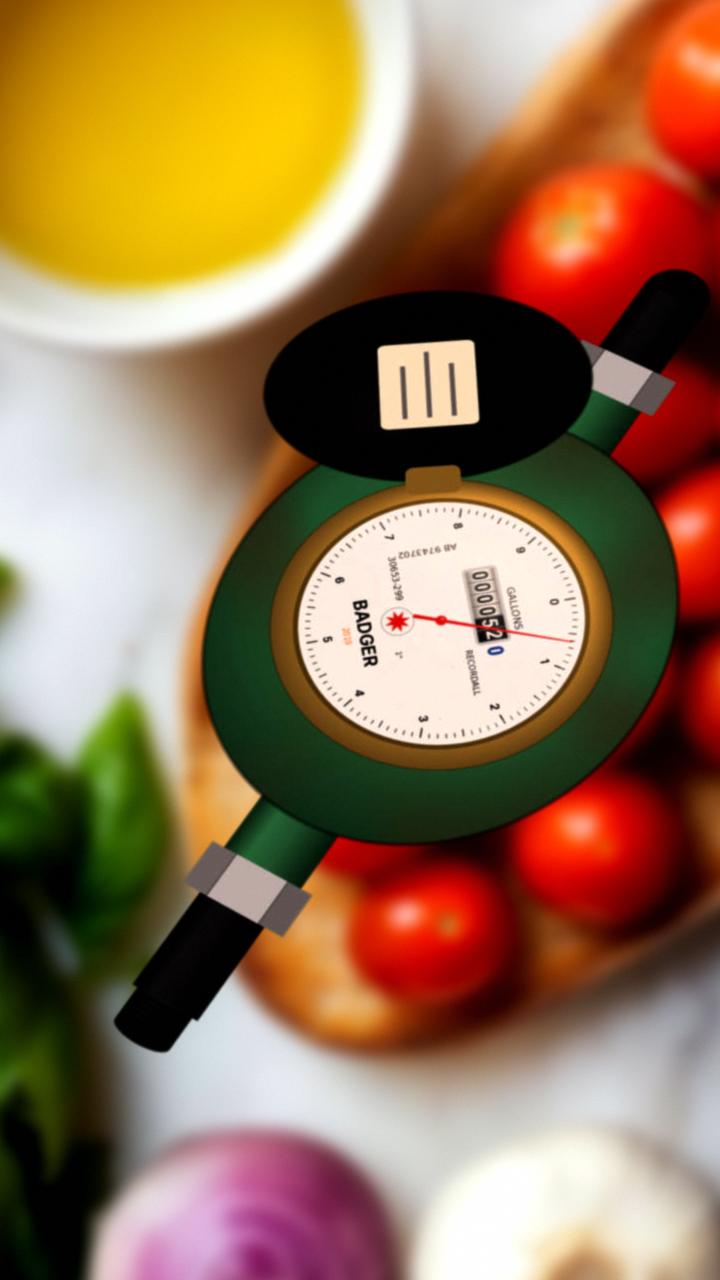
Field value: 520.6,gal
